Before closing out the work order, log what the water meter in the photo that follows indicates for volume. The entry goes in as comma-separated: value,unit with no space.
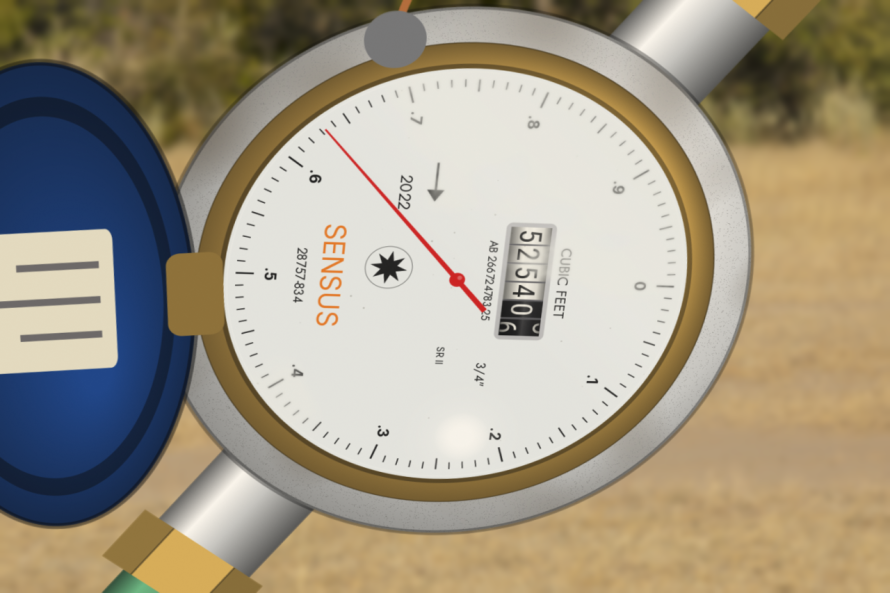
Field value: 525405.63,ft³
